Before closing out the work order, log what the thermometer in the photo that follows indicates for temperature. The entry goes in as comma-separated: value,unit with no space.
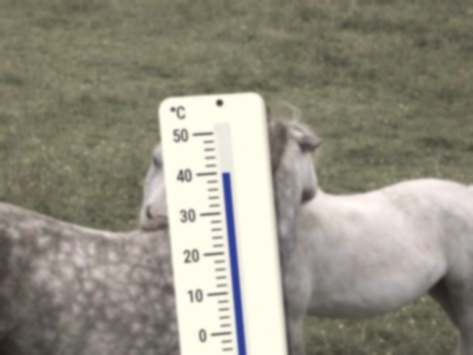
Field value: 40,°C
